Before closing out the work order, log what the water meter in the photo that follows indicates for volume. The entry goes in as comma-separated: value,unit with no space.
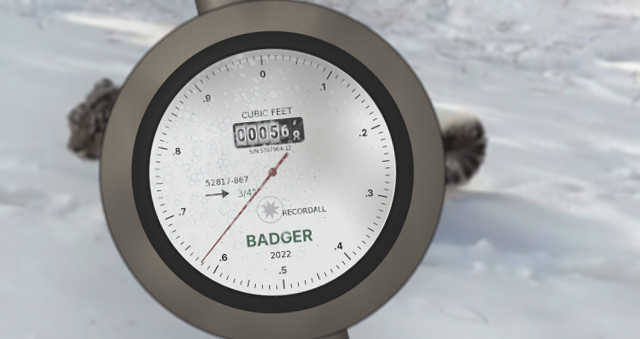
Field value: 567.62,ft³
